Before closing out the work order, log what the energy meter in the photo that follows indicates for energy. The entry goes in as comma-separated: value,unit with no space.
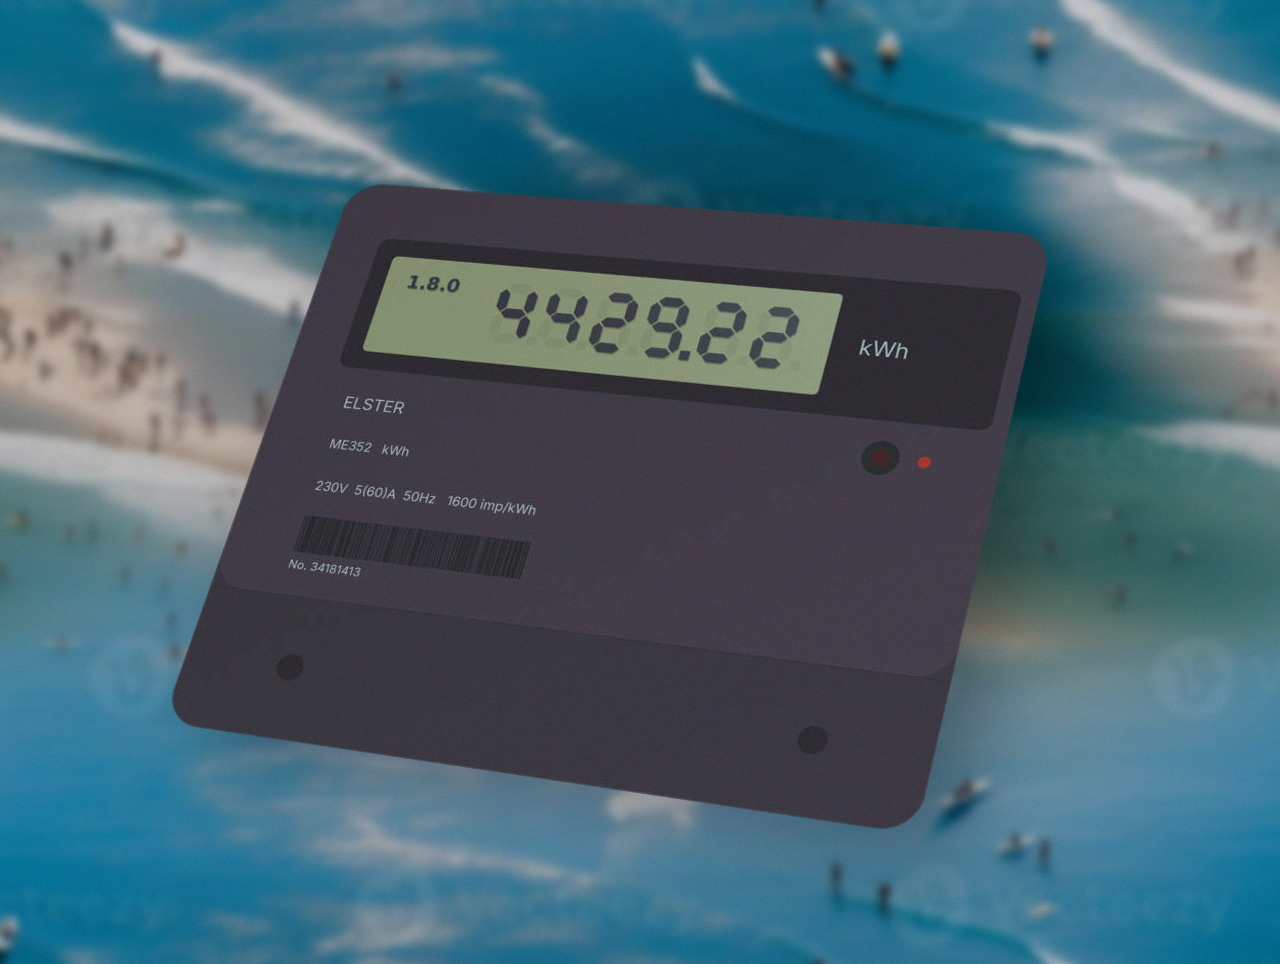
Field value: 4429.22,kWh
